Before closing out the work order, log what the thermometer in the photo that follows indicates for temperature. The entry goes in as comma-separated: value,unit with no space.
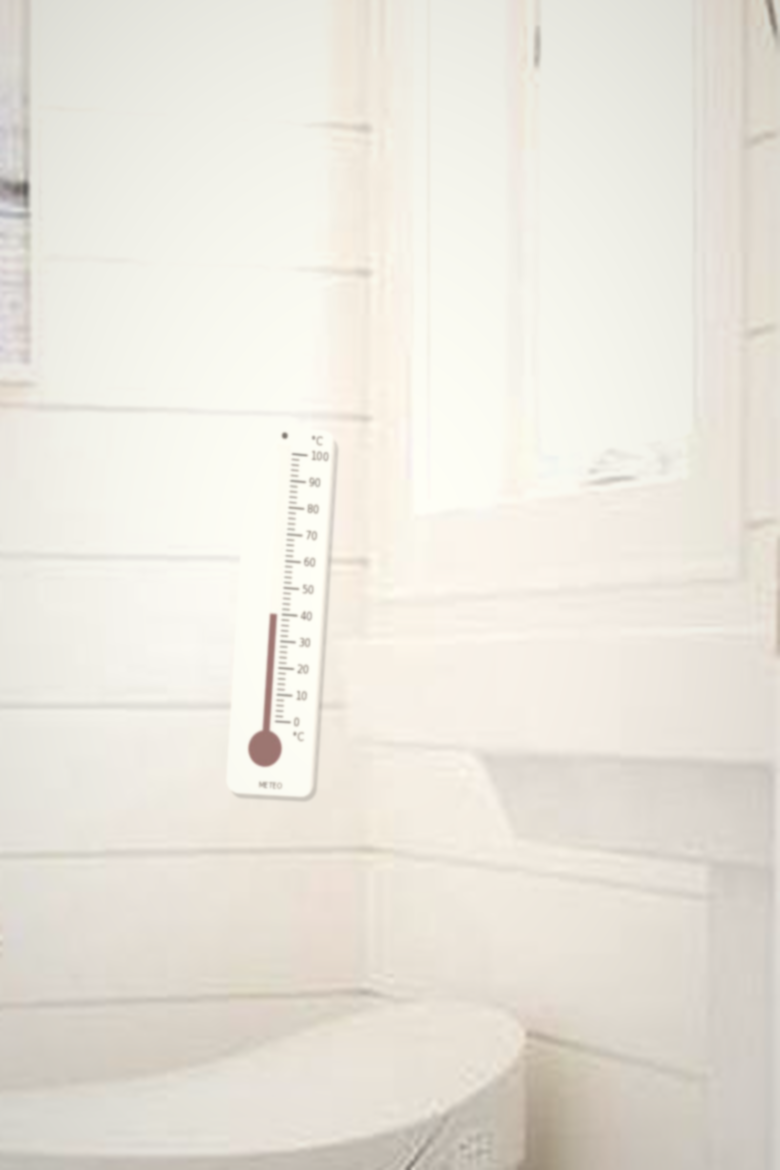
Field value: 40,°C
